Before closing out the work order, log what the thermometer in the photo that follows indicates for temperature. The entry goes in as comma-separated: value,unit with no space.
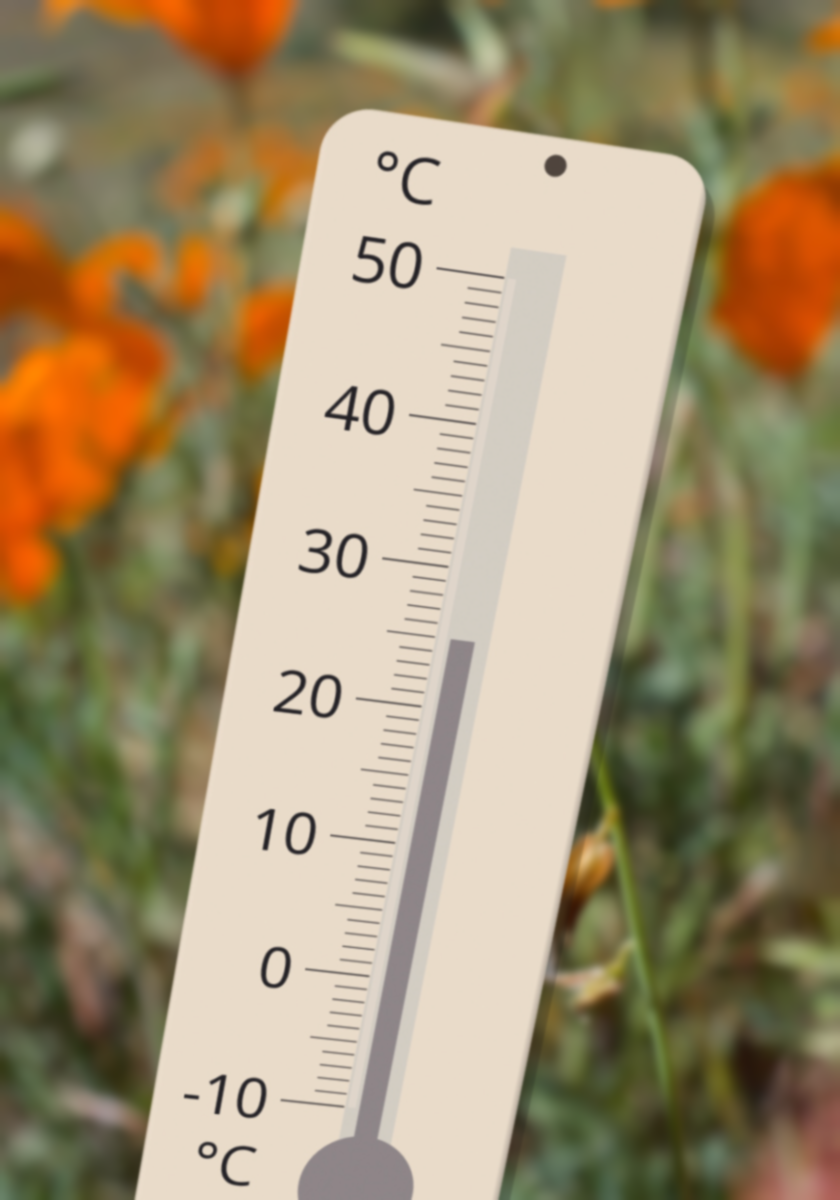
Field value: 25,°C
